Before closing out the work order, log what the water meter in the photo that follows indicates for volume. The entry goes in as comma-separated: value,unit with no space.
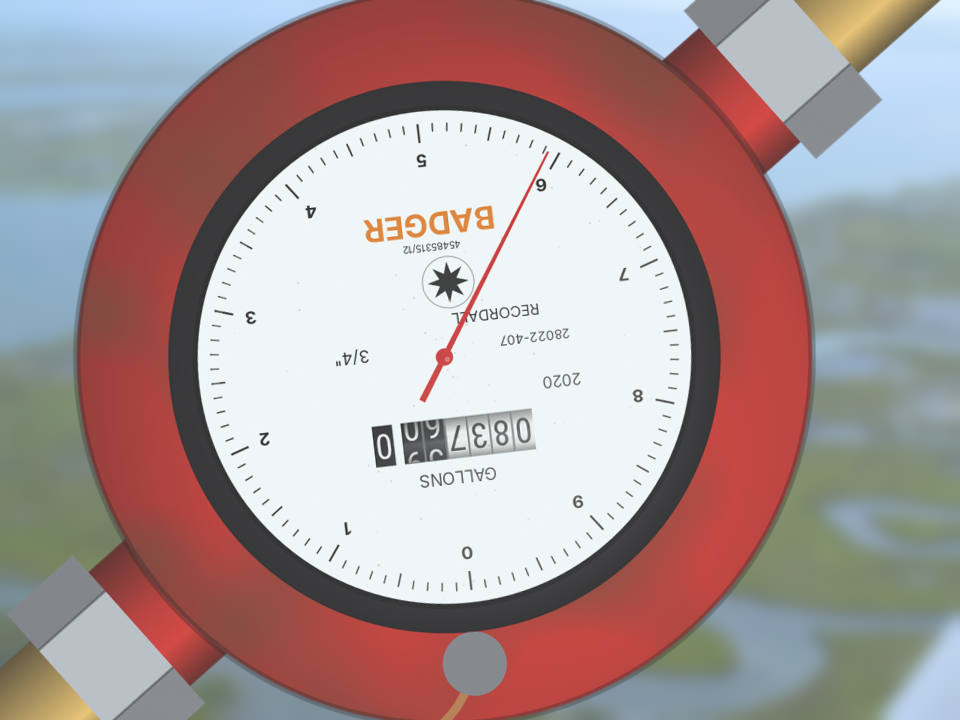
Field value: 837595.9,gal
